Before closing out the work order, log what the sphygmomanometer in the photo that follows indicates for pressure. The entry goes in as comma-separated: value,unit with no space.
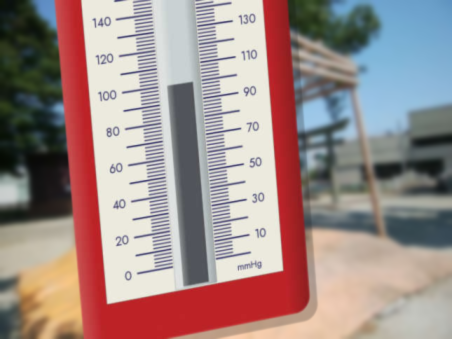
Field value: 100,mmHg
